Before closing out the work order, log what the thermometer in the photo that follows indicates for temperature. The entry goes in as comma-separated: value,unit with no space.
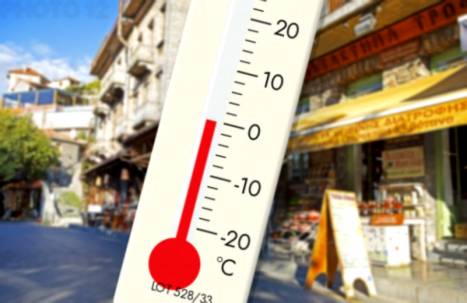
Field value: 0,°C
